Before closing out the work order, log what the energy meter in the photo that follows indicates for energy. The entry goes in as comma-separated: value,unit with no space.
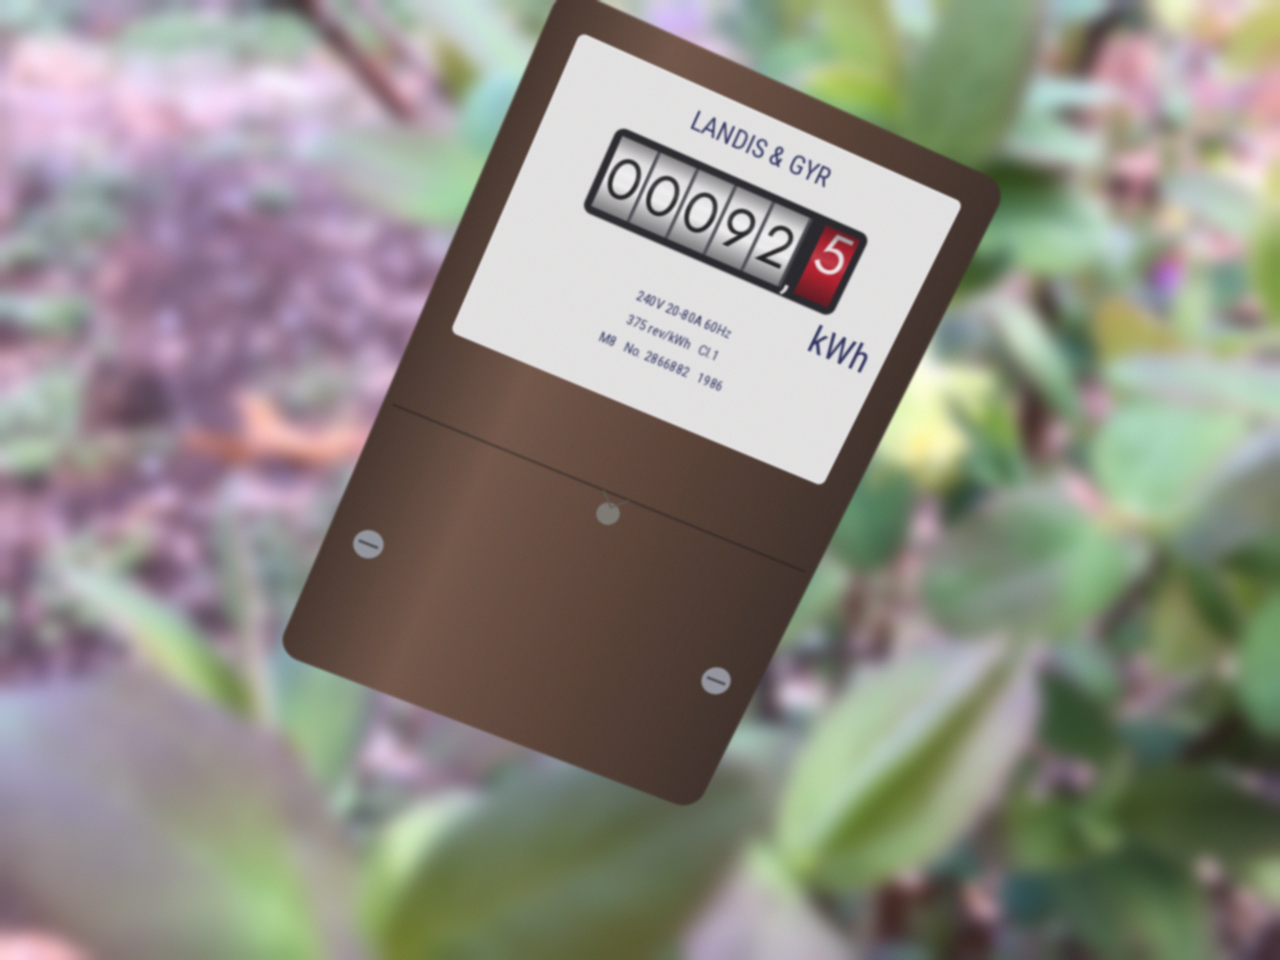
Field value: 92.5,kWh
